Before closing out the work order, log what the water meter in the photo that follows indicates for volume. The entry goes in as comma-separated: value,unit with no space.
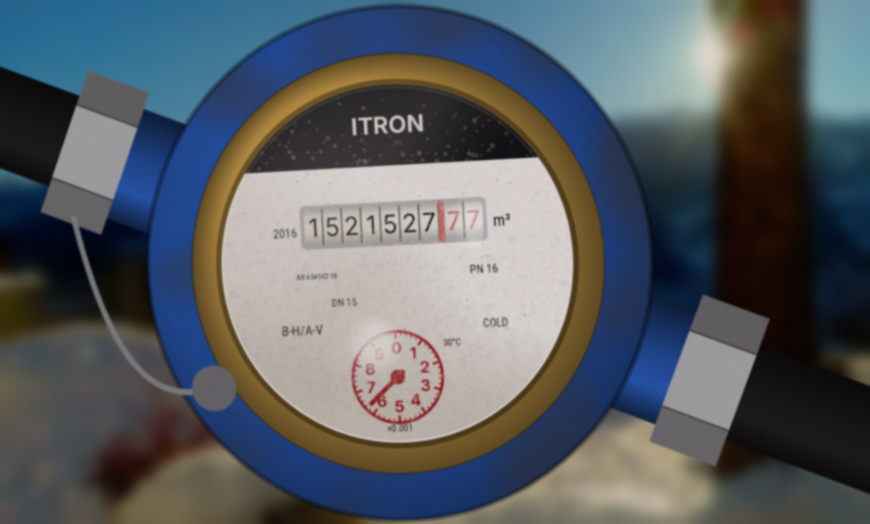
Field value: 1521527.776,m³
